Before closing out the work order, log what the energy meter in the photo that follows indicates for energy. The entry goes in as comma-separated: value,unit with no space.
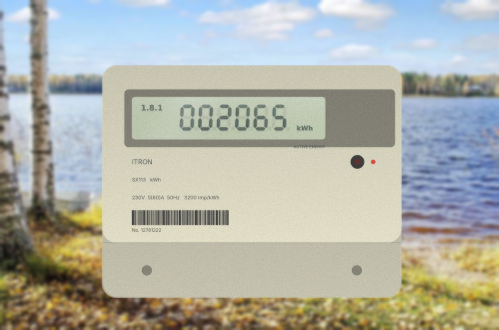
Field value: 2065,kWh
